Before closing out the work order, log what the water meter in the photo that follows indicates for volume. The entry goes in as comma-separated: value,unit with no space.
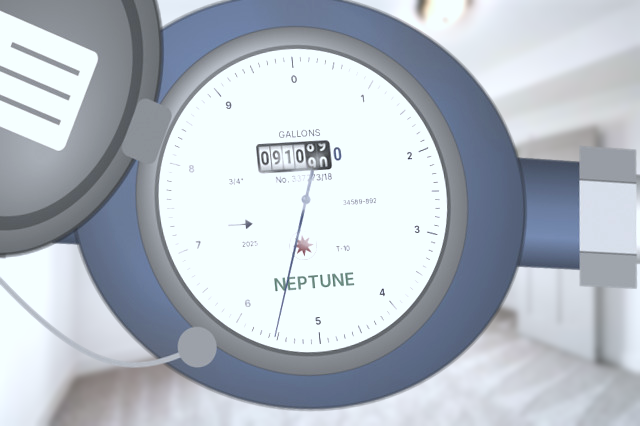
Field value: 910895.5,gal
